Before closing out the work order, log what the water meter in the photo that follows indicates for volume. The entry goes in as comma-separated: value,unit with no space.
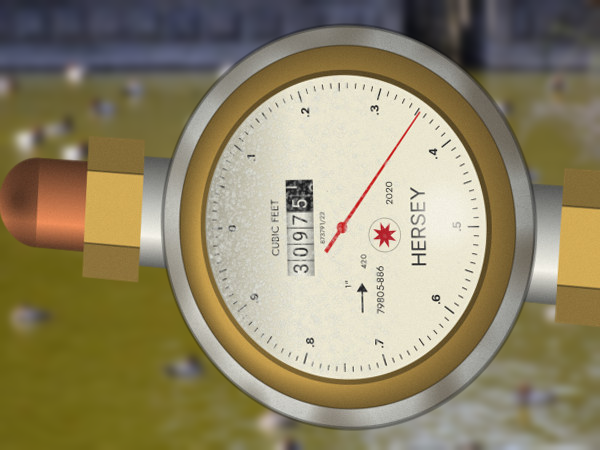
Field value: 309751.35,ft³
